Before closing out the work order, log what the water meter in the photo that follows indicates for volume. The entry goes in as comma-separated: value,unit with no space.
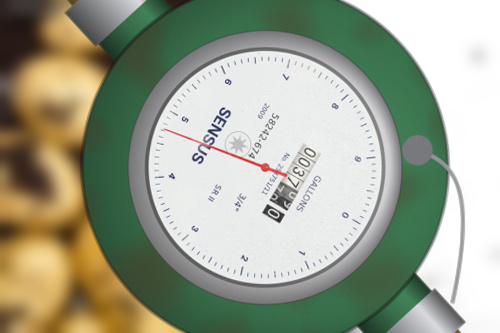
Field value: 37694.7,gal
